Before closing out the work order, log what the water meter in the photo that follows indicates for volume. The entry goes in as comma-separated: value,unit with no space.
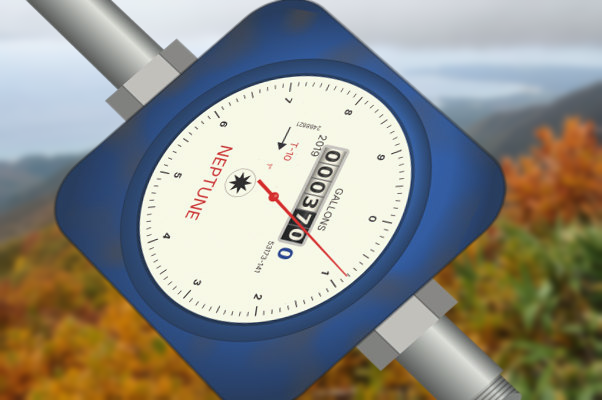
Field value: 3700.8,gal
